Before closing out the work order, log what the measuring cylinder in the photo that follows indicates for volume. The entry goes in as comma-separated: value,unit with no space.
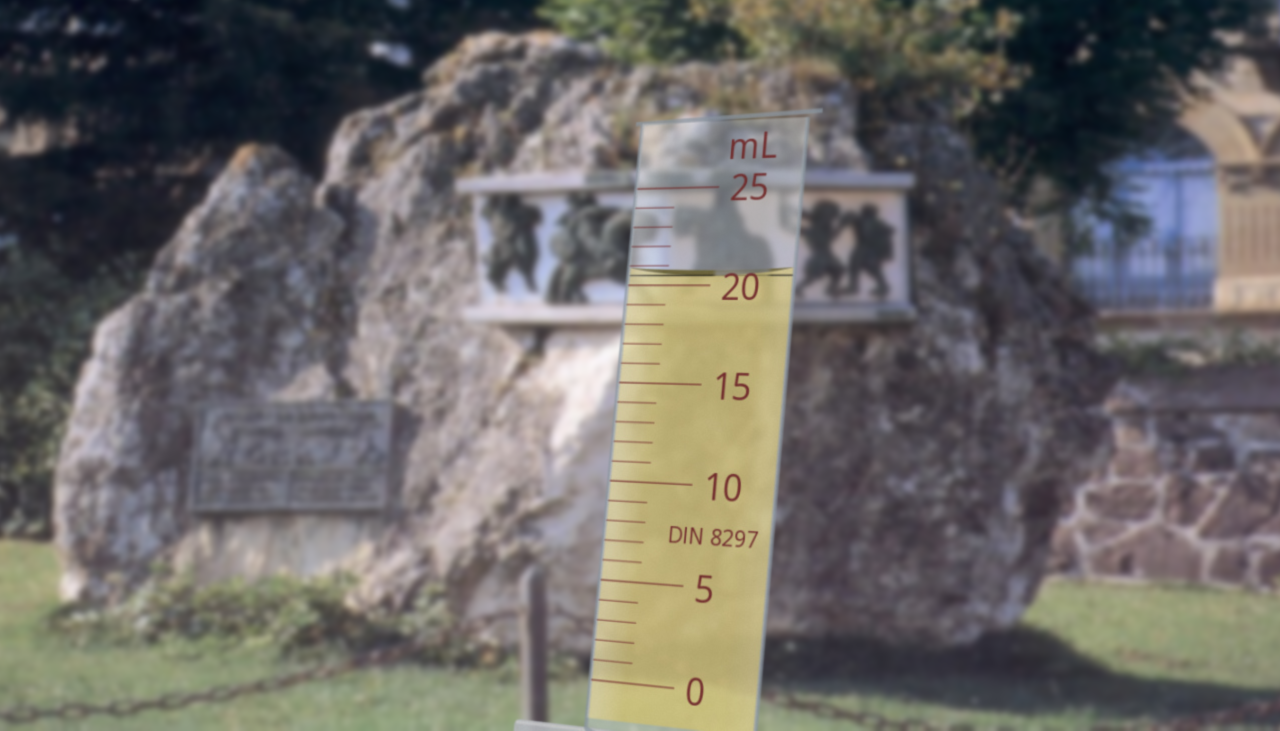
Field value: 20.5,mL
